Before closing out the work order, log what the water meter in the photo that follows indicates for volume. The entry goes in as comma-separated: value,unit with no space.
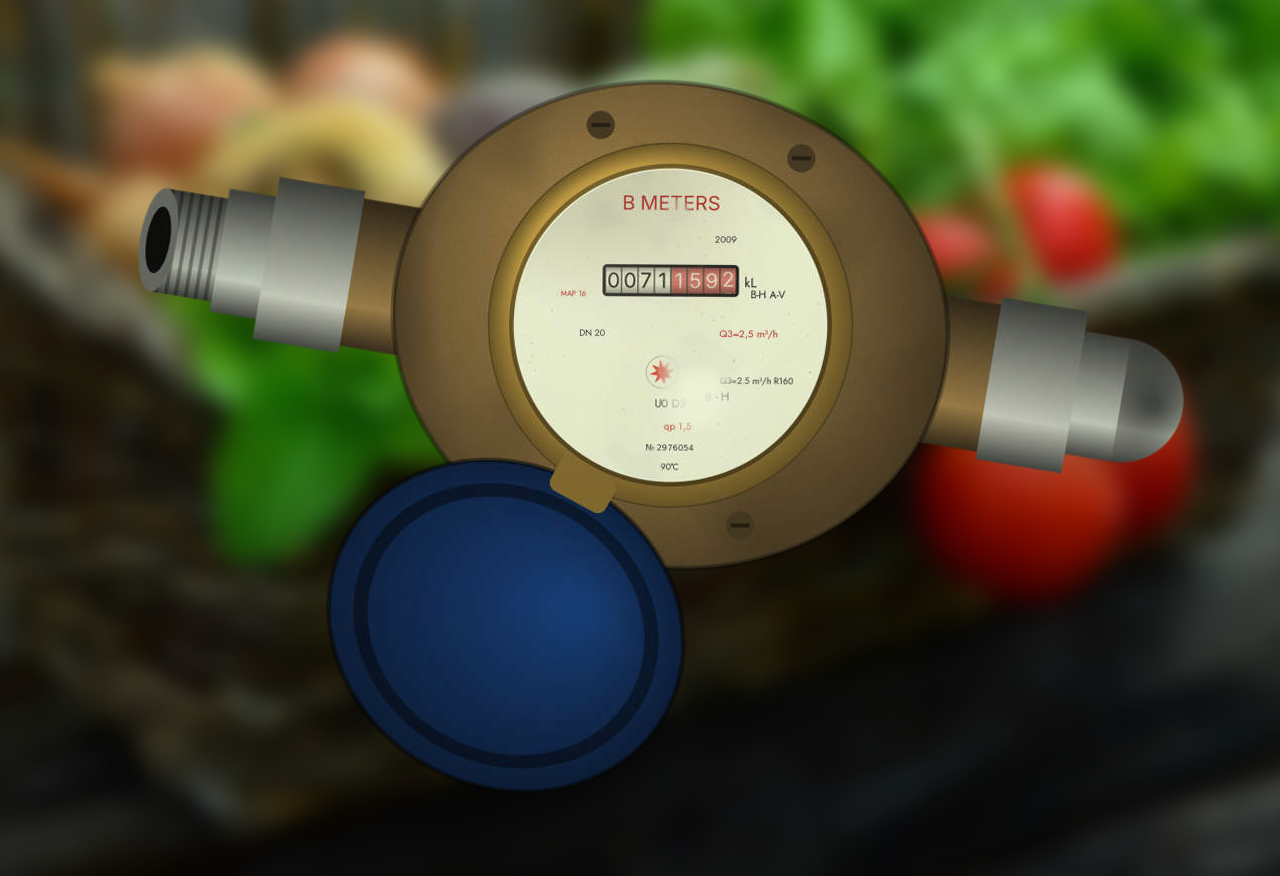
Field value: 71.1592,kL
